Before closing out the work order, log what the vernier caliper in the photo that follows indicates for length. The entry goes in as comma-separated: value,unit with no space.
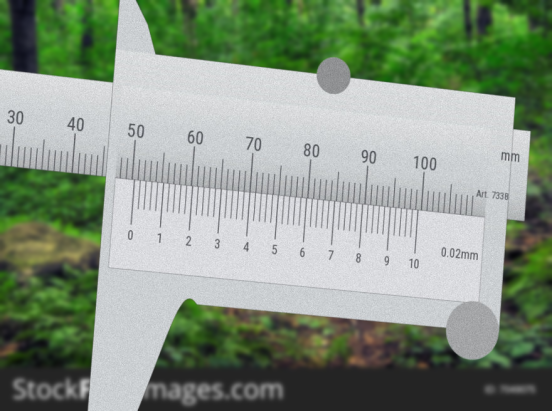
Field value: 50.4,mm
